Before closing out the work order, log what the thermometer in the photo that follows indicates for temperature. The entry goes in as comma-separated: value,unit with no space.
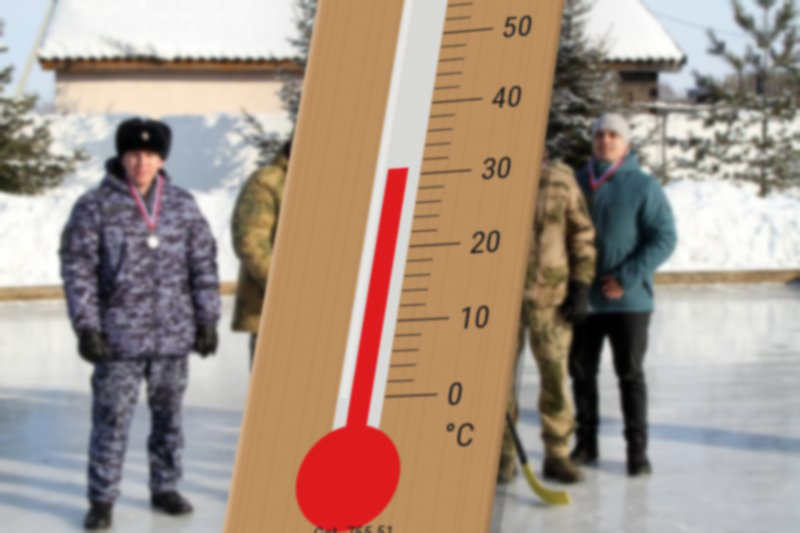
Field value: 31,°C
